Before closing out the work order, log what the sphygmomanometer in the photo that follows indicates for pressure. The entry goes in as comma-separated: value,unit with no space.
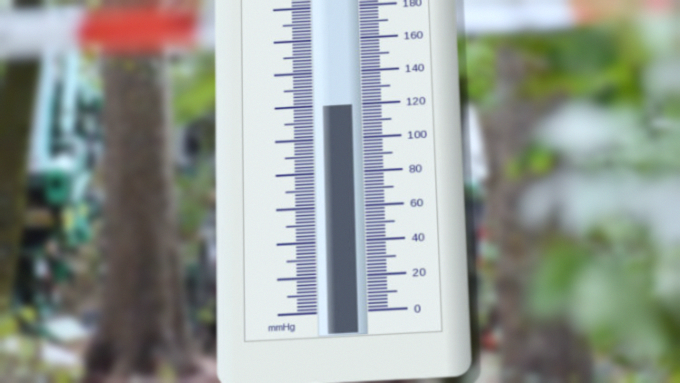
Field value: 120,mmHg
